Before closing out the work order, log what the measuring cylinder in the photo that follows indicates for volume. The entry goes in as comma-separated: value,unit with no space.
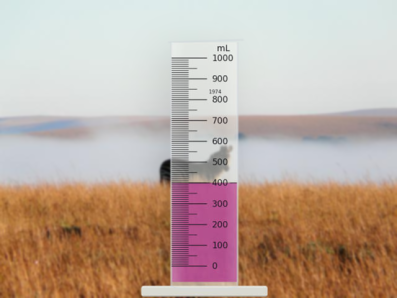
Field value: 400,mL
